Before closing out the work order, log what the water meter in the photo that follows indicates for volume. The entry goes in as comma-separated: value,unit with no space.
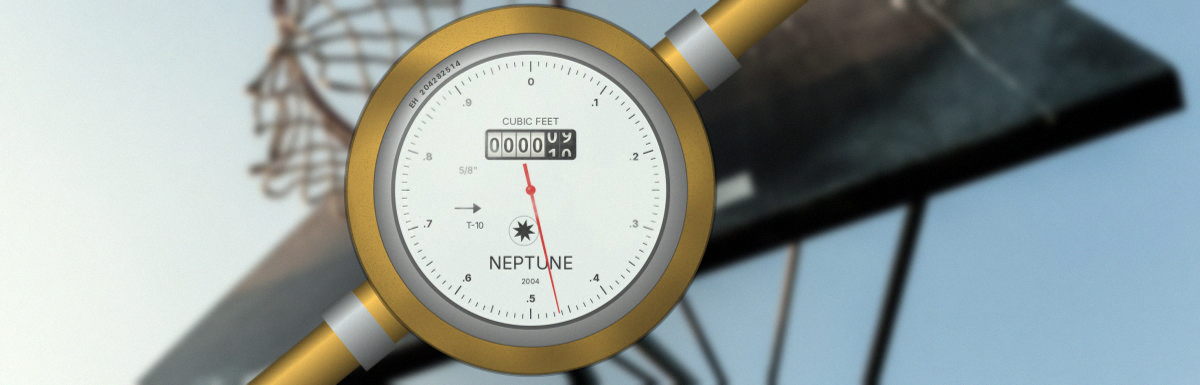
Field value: 9.46,ft³
